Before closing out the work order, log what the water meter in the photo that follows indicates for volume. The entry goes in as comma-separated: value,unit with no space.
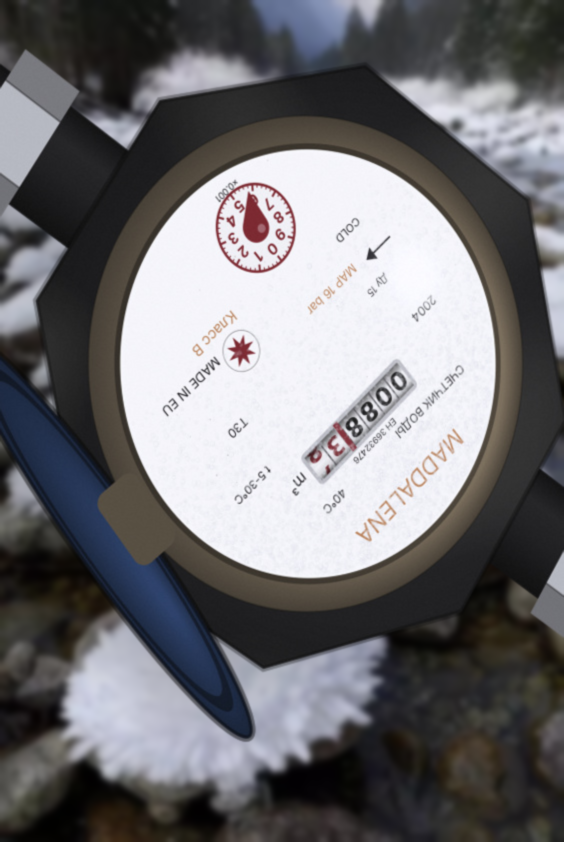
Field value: 88.375,m³
